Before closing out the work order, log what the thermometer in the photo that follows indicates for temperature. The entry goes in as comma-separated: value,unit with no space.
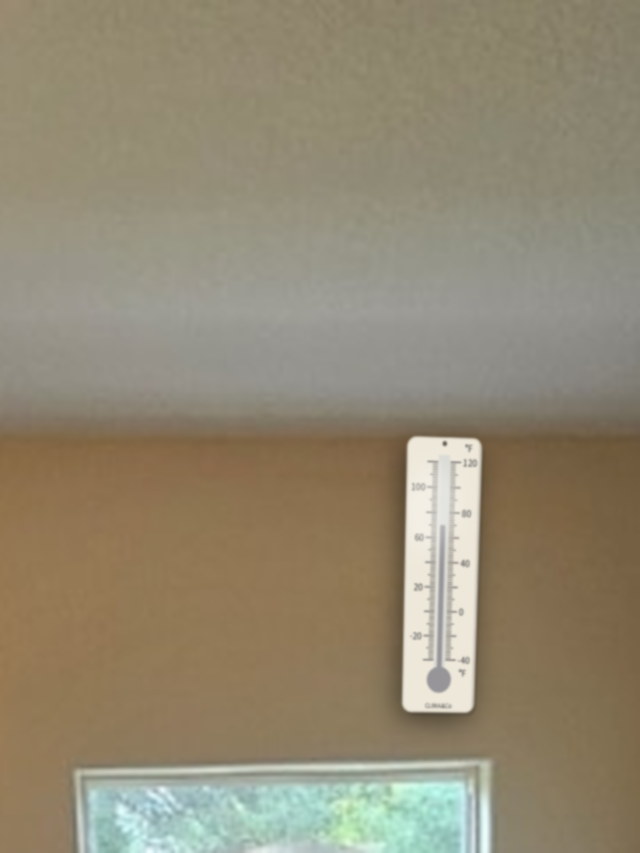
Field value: 70,°F
